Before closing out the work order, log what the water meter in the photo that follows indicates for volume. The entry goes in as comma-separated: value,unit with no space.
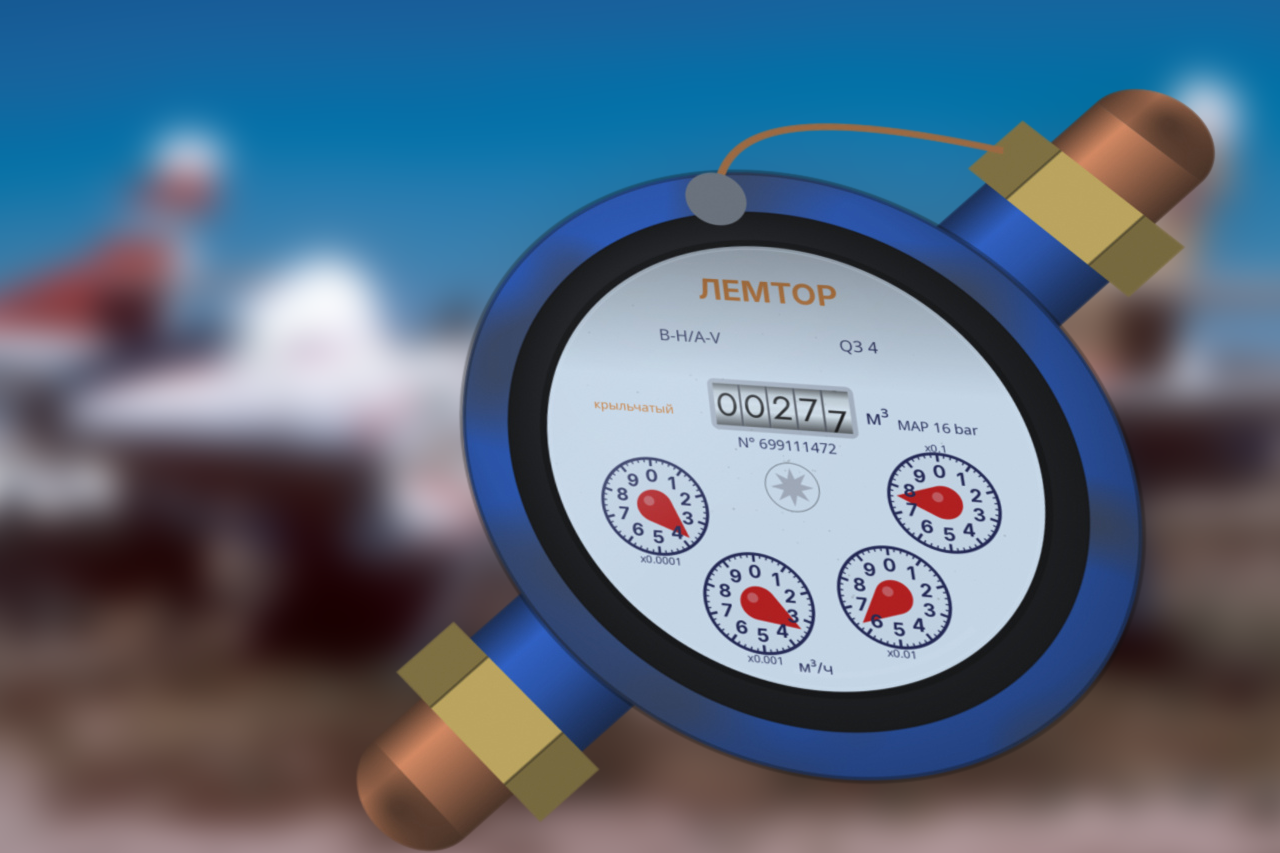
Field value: 276.7633,m³
